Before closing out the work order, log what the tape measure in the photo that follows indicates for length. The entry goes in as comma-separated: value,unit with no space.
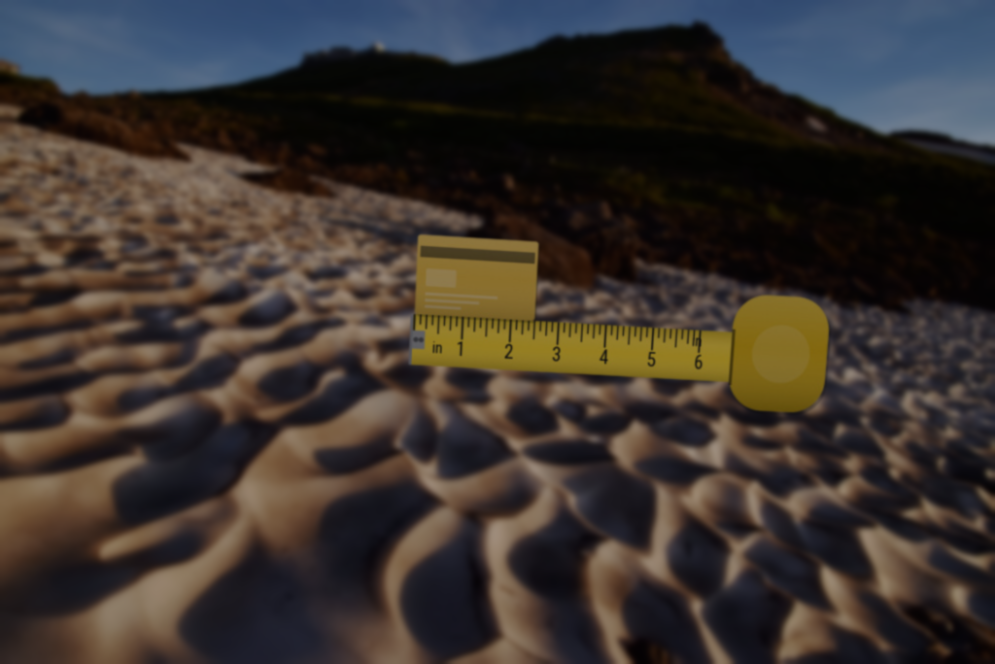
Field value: 2.5,in
